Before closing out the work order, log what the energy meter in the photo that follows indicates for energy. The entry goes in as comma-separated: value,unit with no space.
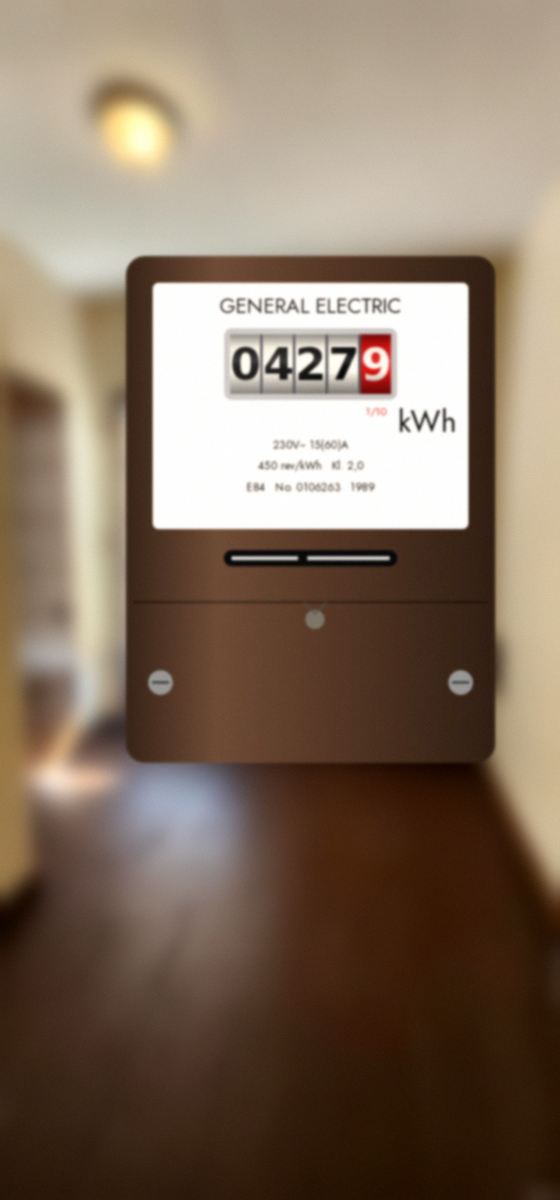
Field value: 427.9,kWh
